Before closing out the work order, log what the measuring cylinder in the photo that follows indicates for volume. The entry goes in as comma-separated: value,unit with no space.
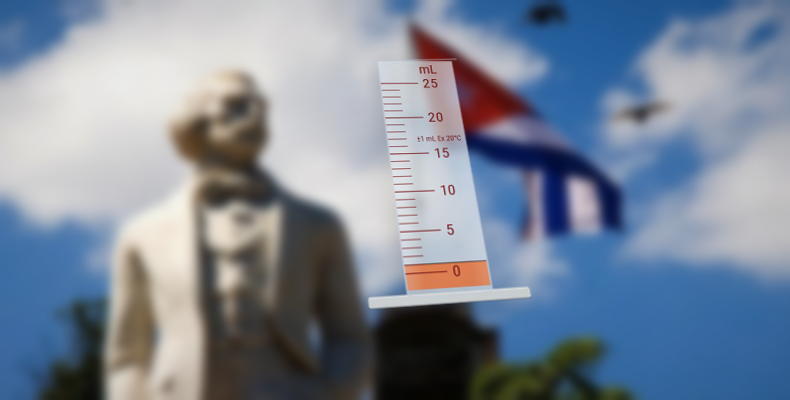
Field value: 1,mL
